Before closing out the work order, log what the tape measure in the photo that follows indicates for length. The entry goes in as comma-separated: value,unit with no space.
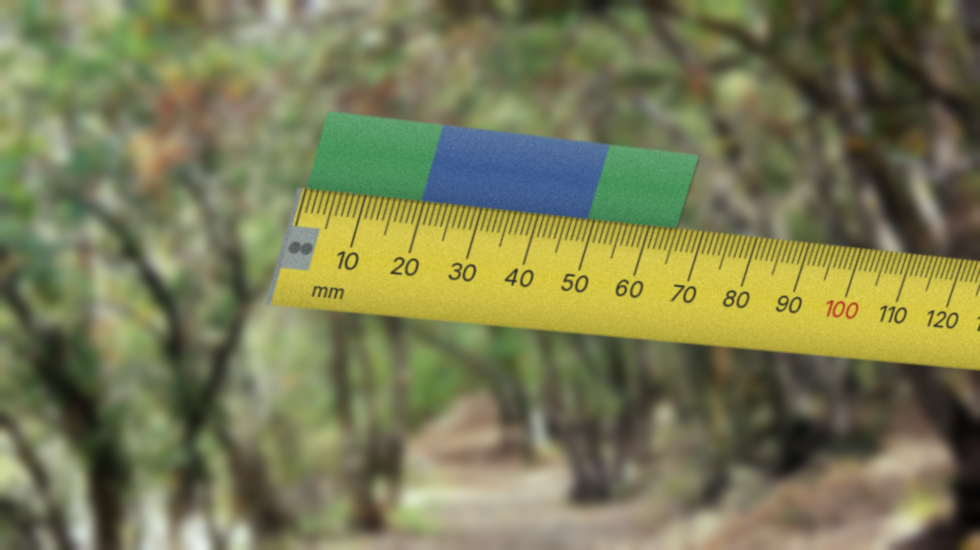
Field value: 65,mm
